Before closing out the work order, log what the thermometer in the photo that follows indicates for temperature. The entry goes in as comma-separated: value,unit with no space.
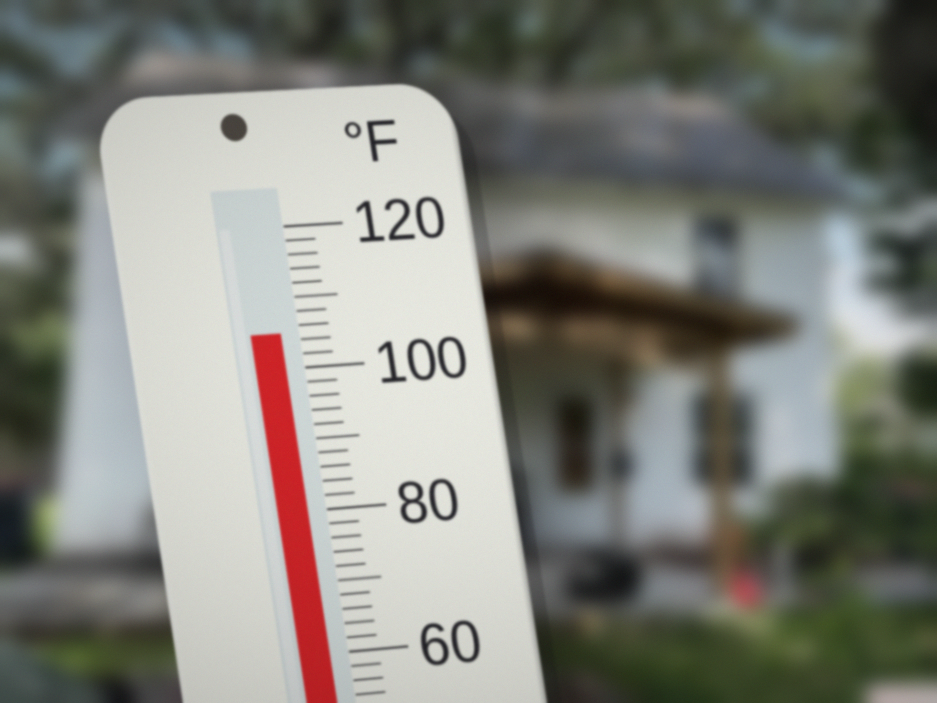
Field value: 105,°F
